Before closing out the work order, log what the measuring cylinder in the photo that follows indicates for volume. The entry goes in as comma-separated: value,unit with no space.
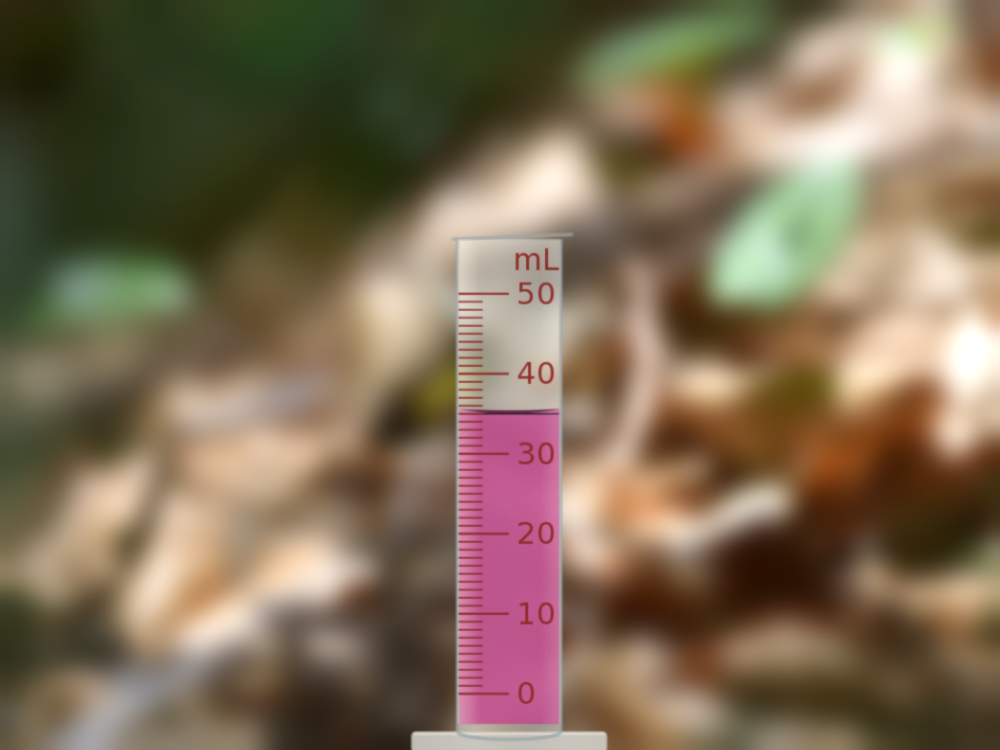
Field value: 35,mL
